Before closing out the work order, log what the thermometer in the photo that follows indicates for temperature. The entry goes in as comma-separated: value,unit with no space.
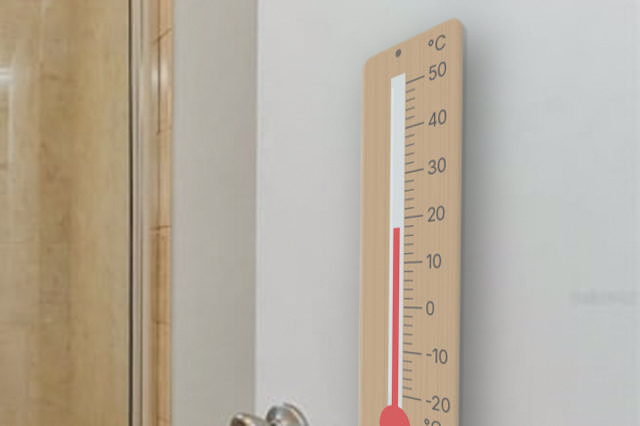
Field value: 18,°C
